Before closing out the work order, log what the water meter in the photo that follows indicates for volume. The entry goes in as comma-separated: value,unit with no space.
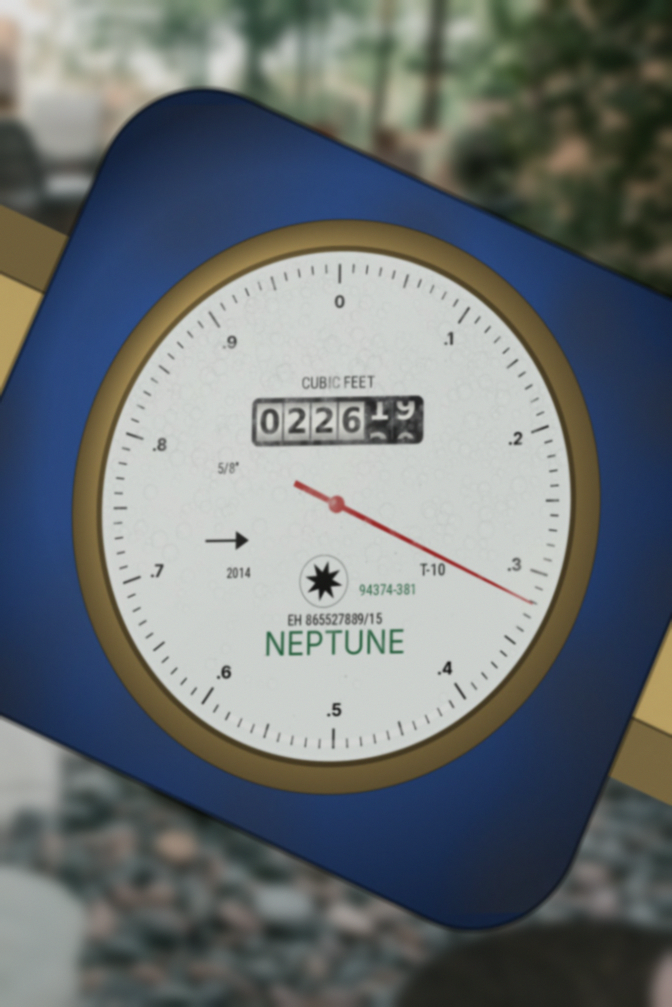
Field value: 22619.32,ft³
